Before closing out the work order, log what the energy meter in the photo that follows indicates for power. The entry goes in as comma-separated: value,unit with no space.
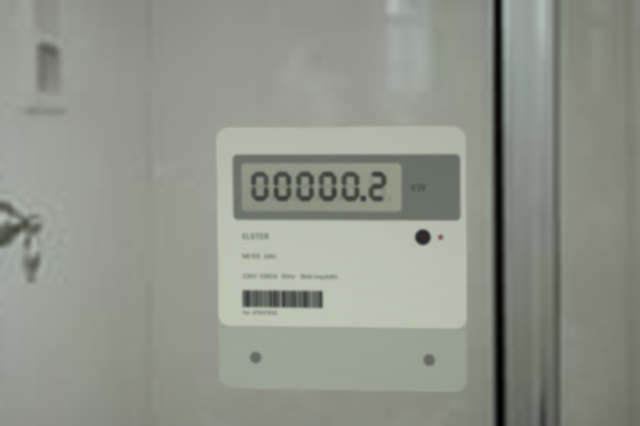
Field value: 0.2,kW
